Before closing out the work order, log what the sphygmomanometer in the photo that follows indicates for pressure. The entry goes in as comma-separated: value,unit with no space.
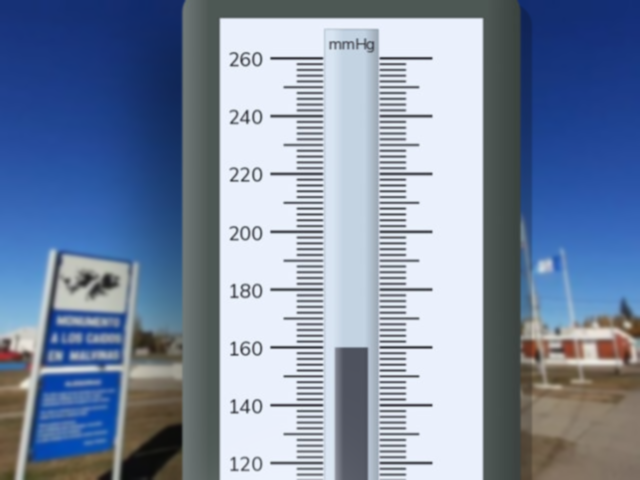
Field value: 160,mmHg
